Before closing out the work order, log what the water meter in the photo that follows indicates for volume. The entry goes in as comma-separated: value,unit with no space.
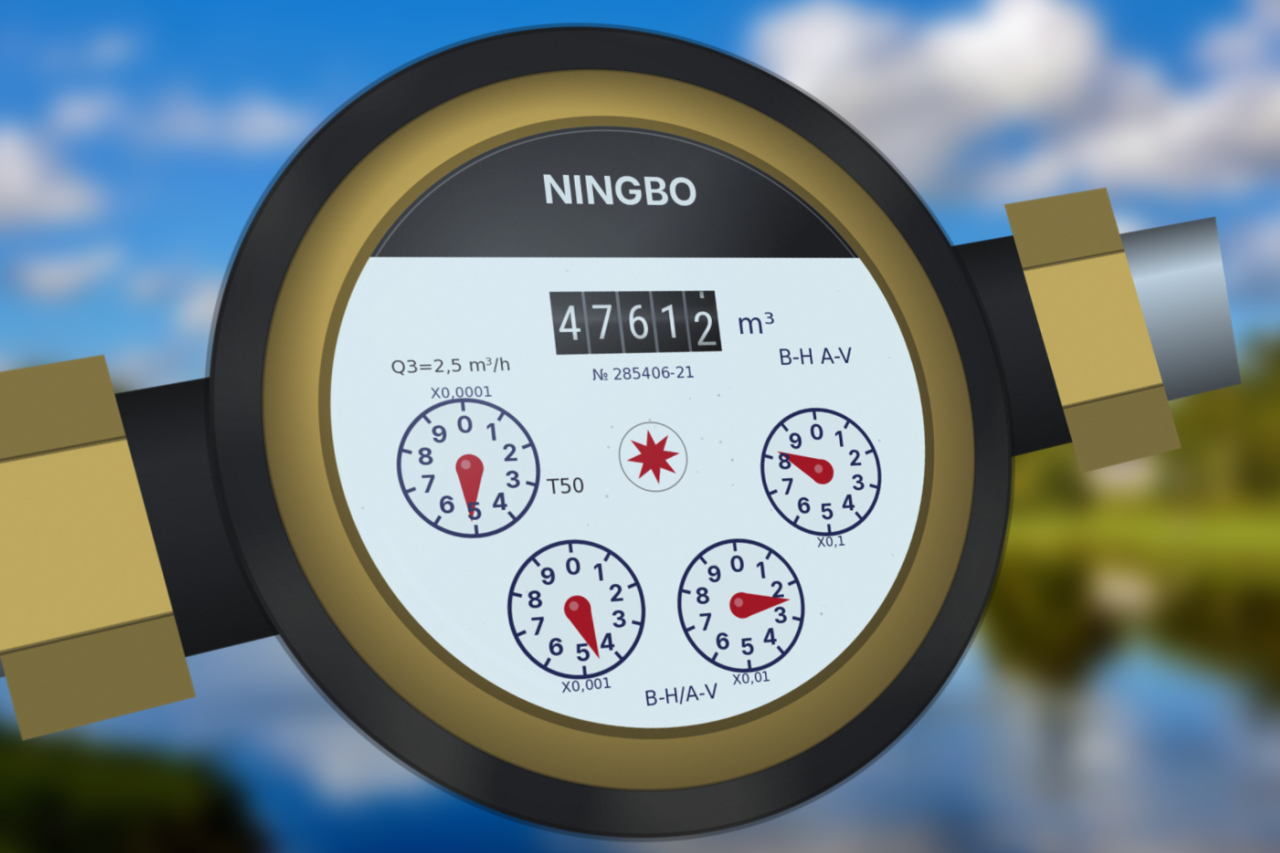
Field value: 47611.8245,m³
